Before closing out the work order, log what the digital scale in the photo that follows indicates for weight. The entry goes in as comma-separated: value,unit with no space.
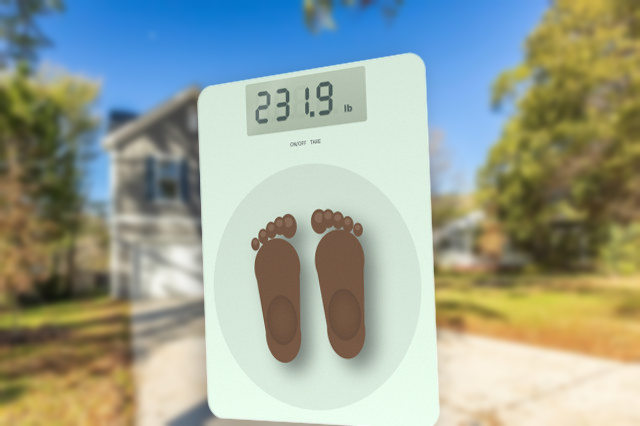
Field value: 231.9,lb
